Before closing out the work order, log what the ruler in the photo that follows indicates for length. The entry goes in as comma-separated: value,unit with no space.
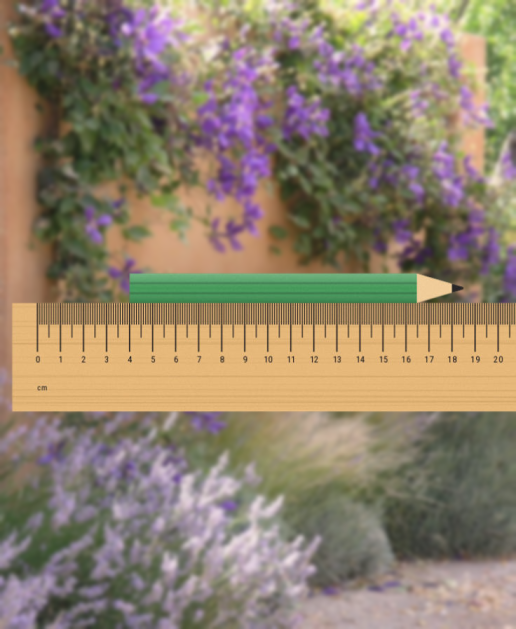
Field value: 14.5,cm
